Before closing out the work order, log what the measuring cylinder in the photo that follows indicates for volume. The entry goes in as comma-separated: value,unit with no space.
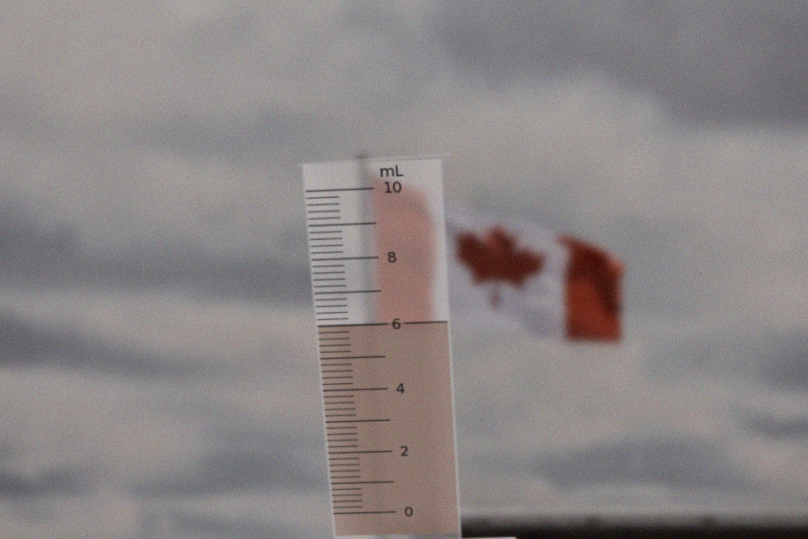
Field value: 6,mL
